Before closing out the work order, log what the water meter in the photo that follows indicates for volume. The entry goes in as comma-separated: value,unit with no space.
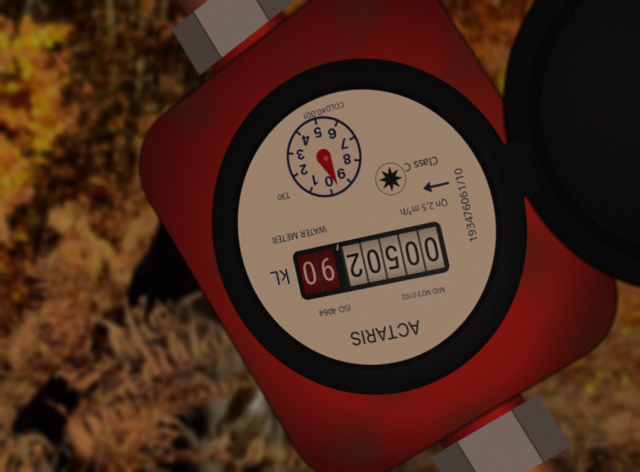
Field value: 502.899,kL
